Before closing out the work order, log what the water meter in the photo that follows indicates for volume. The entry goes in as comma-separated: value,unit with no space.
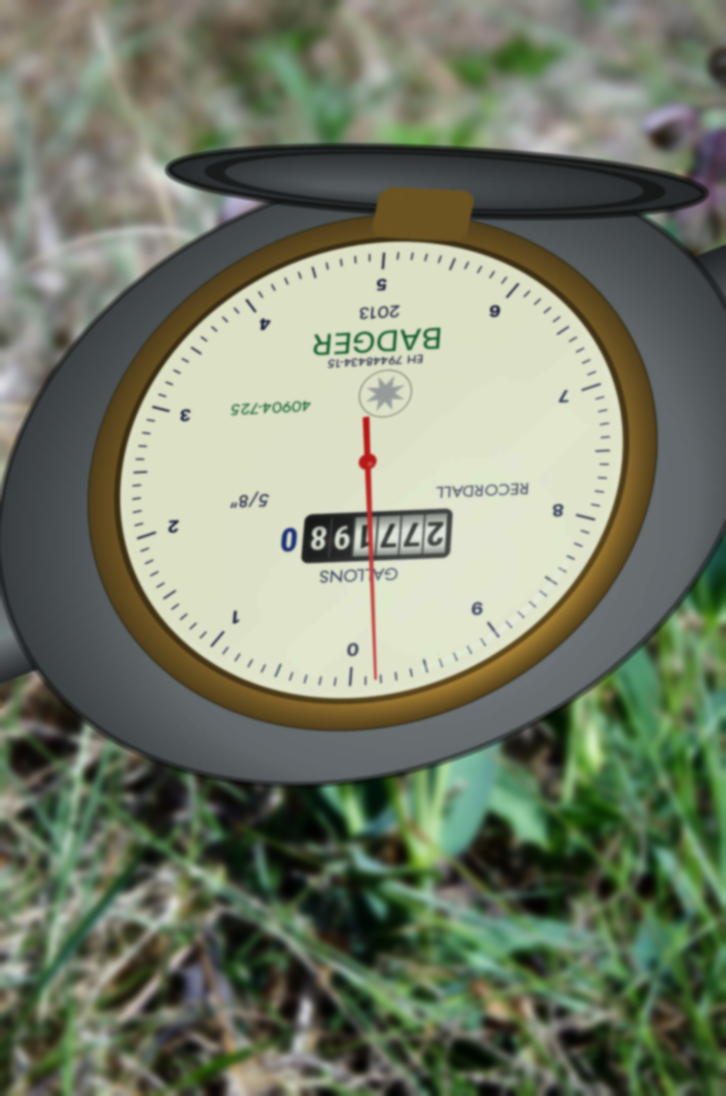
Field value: 2771979.8,gal
